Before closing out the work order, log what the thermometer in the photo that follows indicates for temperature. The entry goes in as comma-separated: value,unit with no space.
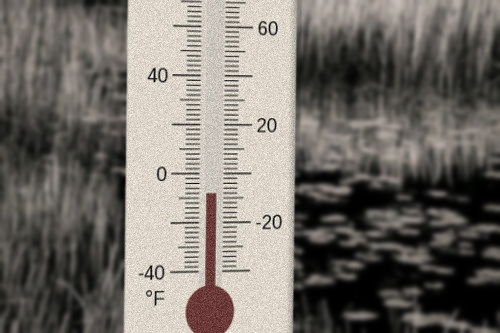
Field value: -8,°F
